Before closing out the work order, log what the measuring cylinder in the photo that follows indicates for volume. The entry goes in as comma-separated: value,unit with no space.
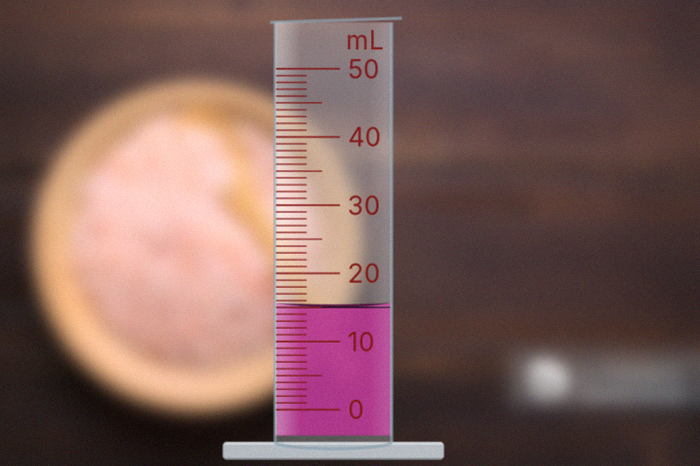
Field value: 15,mL
